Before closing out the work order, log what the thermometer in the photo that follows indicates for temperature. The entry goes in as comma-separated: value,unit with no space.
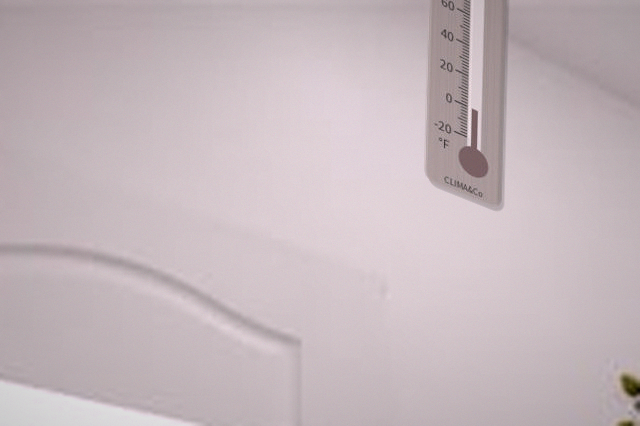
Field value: 0,°F
